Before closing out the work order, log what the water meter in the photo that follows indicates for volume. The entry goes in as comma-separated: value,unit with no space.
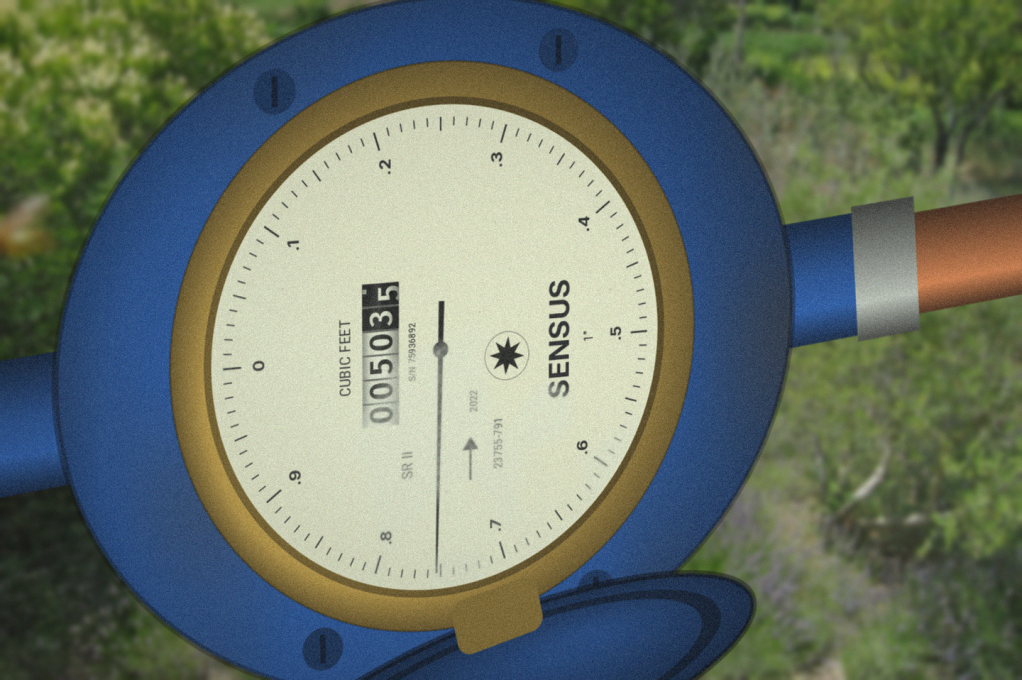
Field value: 5034.75,ft³
